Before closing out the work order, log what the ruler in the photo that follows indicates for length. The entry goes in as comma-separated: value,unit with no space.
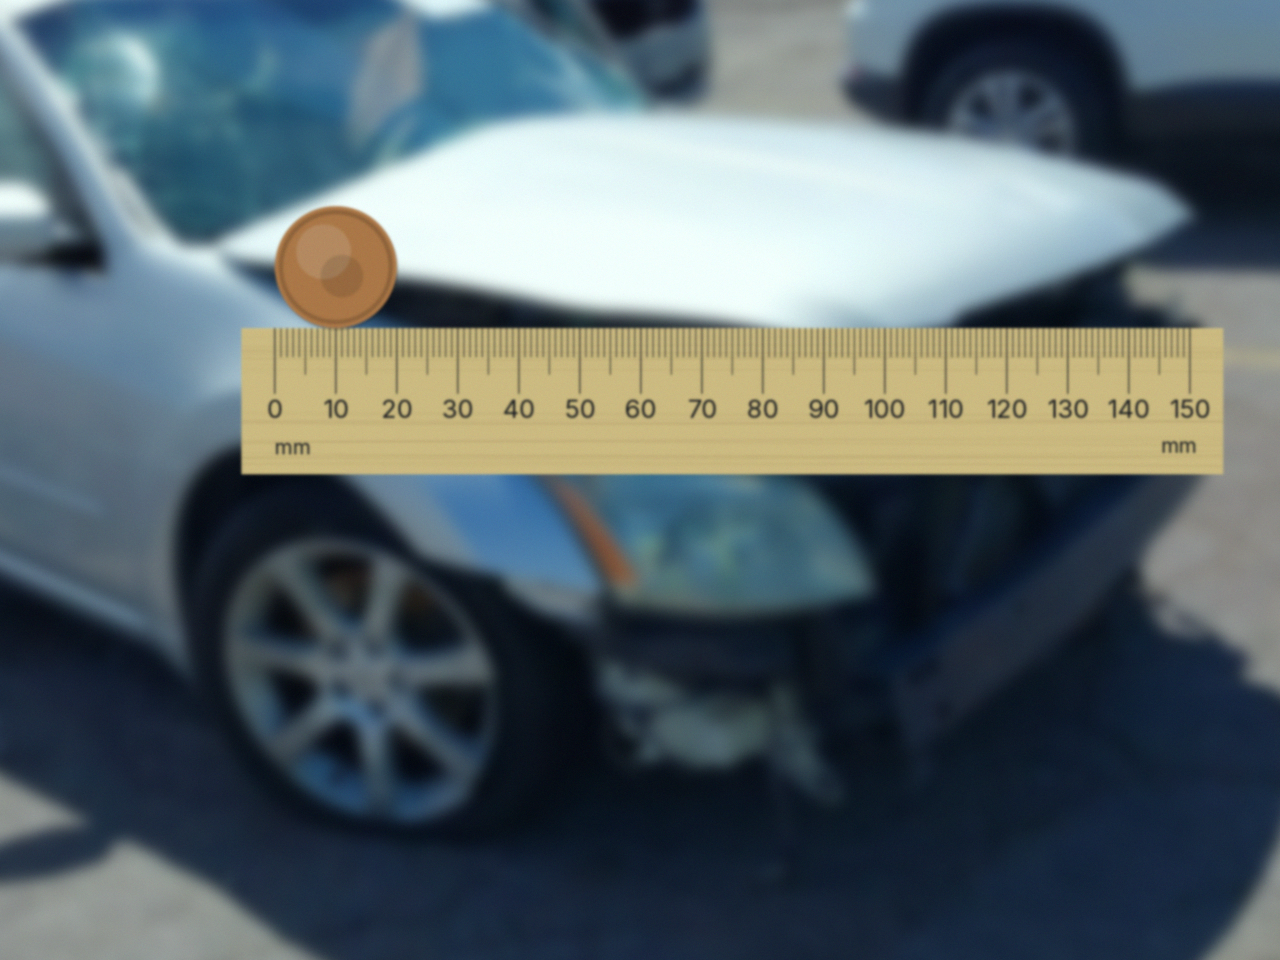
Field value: 20,mm
